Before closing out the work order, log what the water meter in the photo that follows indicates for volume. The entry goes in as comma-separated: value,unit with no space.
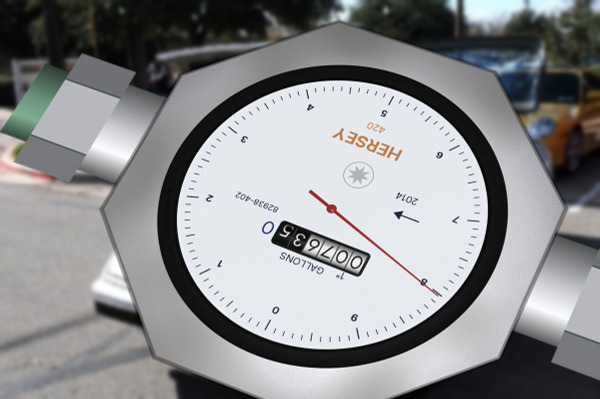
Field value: 76348.0,gal
